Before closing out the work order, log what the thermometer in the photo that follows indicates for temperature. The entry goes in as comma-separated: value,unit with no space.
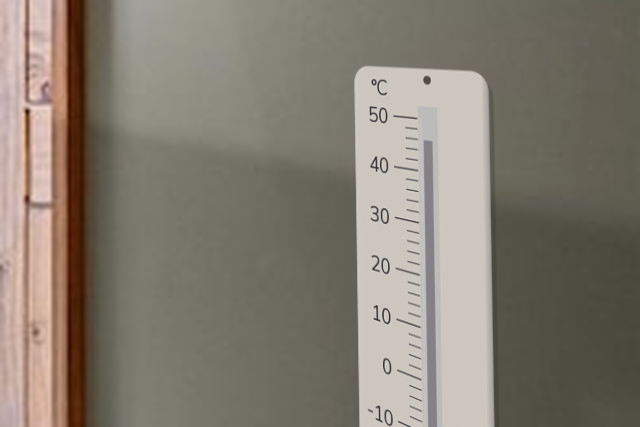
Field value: 46,°C
